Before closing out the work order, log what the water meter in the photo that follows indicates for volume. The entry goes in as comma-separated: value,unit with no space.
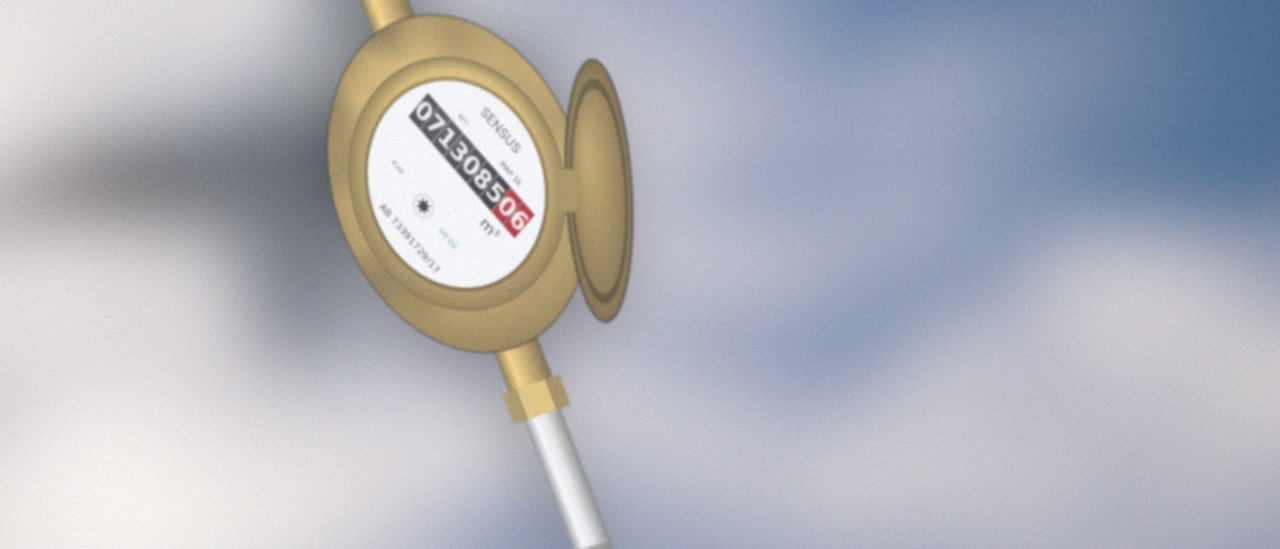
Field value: 713085.06,m³
